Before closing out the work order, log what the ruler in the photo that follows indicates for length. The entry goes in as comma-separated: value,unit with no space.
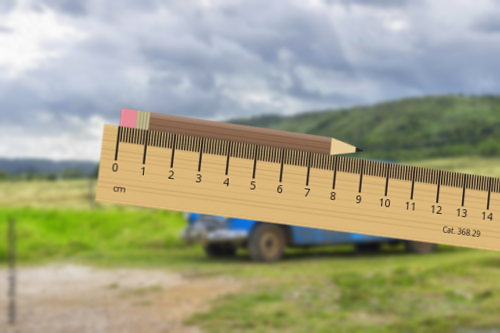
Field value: 9,cm
